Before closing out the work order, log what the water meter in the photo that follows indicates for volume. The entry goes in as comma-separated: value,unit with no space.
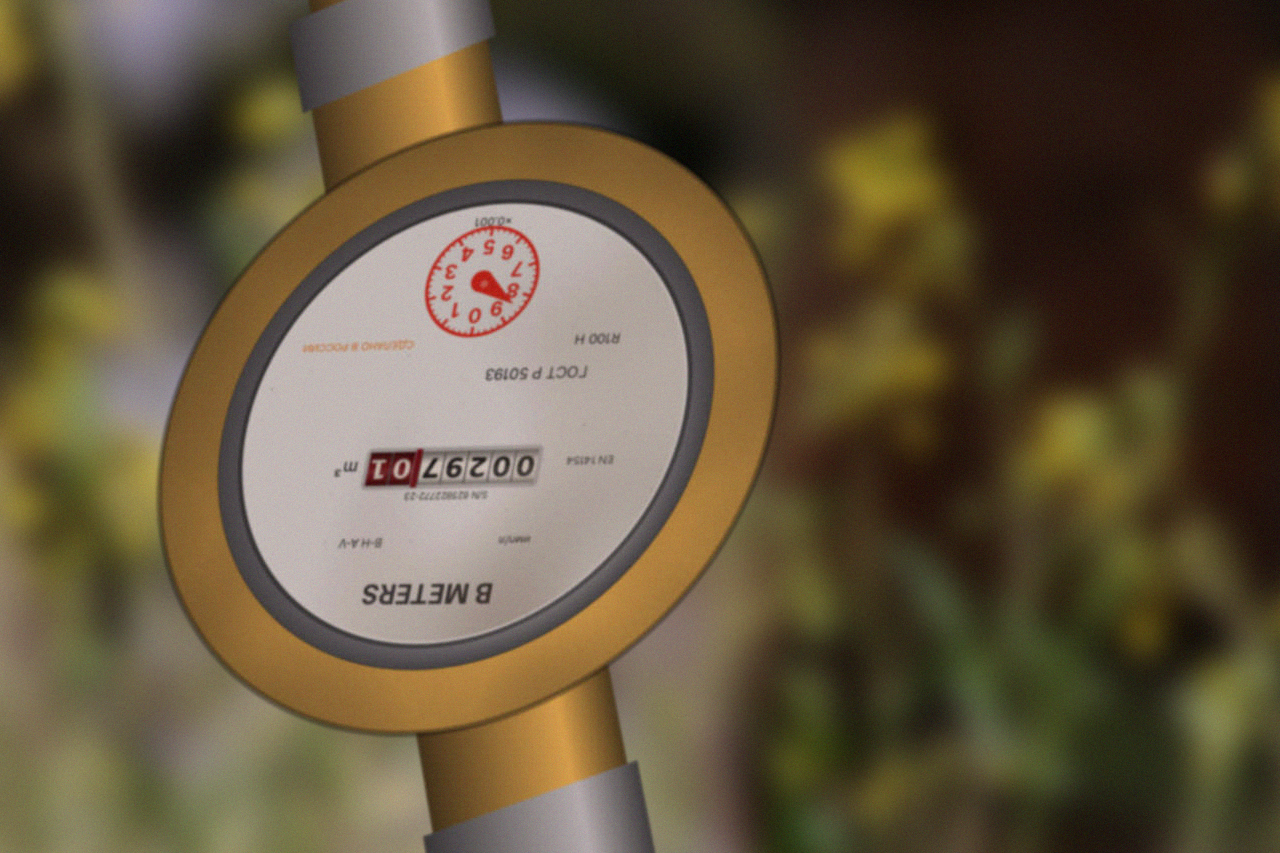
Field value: 297.018,m³
